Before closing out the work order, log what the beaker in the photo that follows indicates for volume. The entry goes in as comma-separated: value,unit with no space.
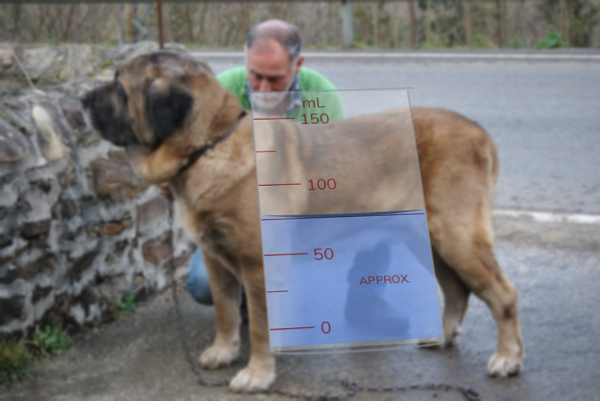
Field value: 75,mL
